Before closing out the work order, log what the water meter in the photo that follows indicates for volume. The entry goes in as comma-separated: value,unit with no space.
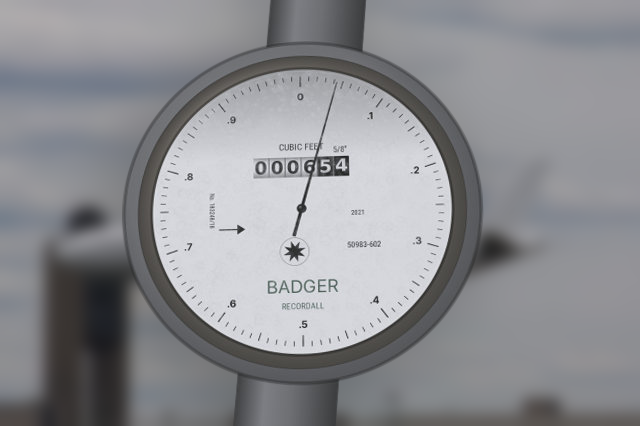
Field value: 654.04,ft³
